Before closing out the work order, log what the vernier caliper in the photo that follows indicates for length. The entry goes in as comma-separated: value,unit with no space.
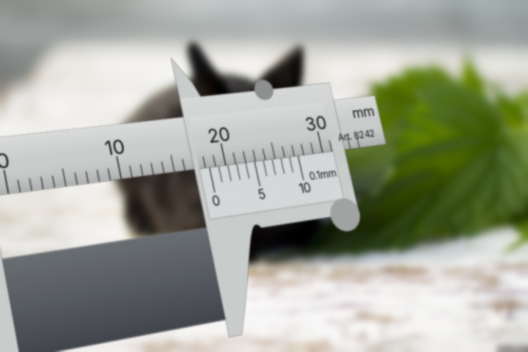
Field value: 18.4,mm
